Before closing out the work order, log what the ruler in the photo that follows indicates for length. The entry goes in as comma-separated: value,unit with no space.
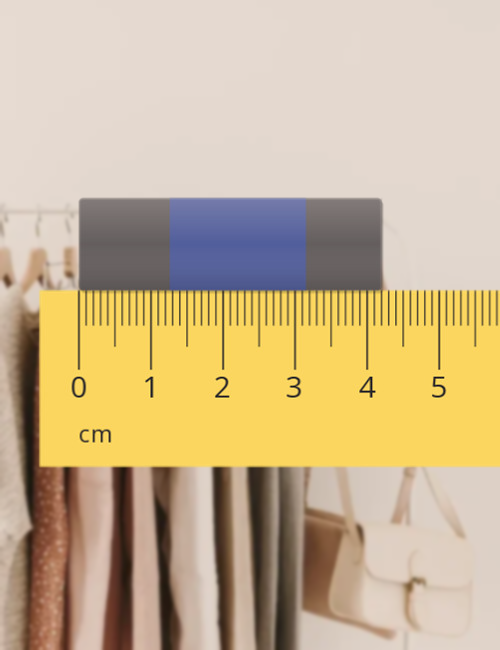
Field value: 4.2,cm
